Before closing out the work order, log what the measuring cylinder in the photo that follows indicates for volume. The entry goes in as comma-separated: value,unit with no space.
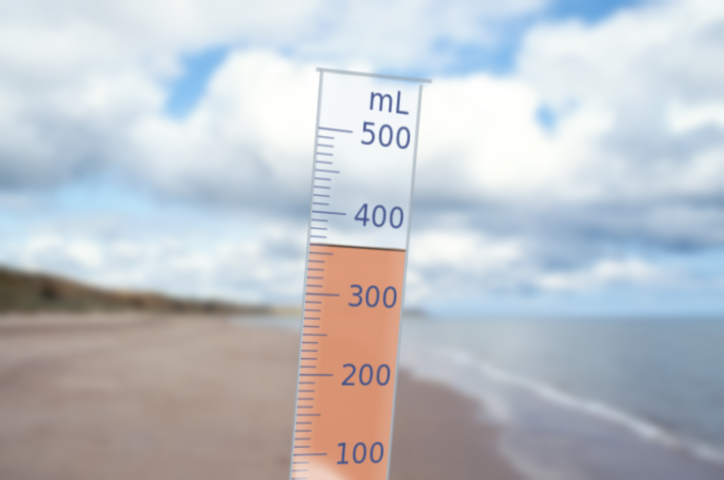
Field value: 360,mL
